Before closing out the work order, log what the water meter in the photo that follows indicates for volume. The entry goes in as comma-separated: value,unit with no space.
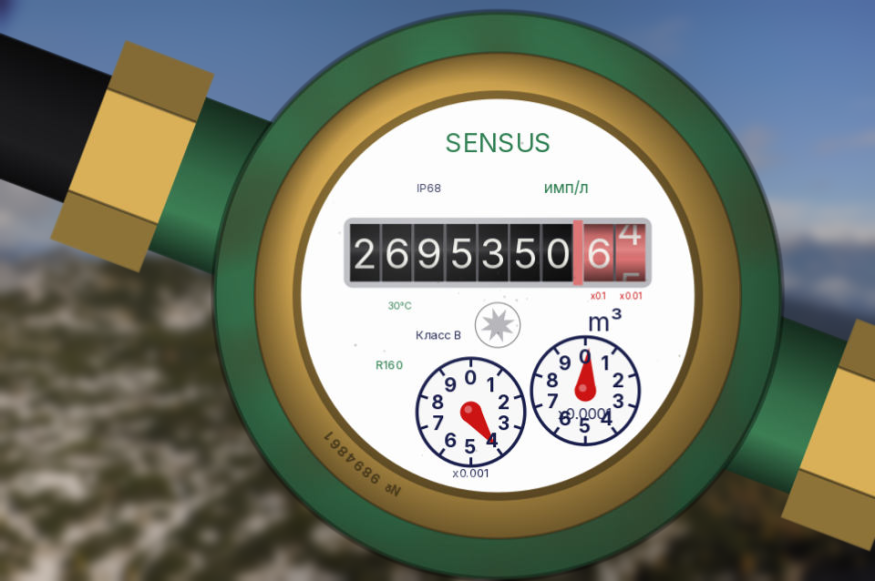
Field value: 2695350.6440,m³
